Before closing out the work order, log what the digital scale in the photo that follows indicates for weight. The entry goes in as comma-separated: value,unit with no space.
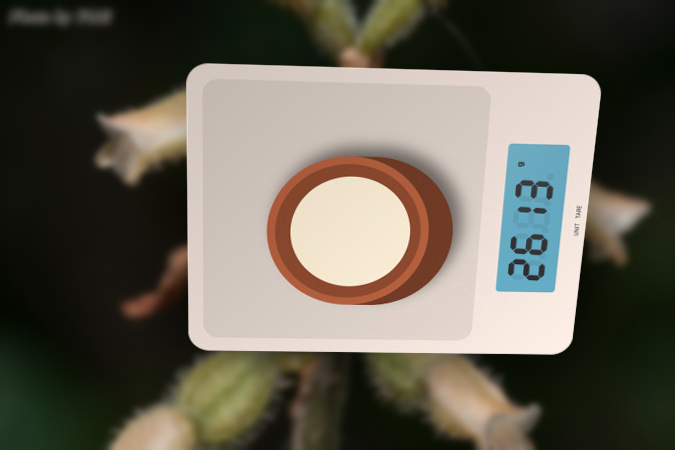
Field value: 2613,g
